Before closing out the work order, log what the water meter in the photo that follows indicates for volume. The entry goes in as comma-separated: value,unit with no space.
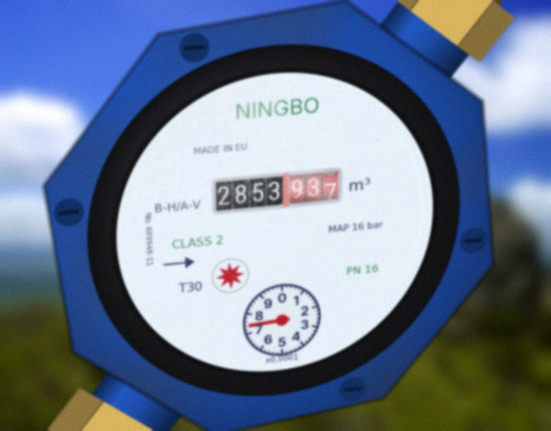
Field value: 2853.9367,m³
